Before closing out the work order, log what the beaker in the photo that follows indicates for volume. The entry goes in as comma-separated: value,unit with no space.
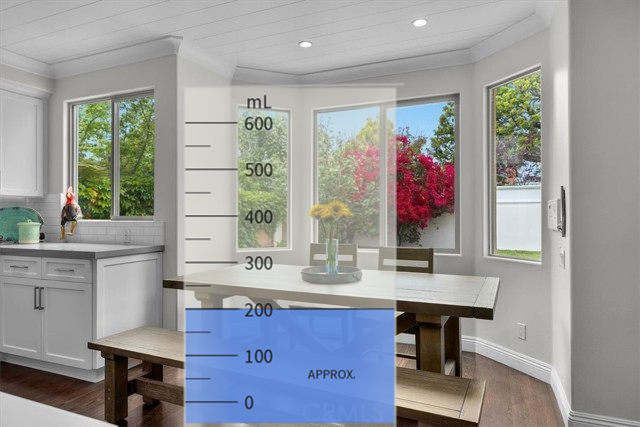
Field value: 200,mL
